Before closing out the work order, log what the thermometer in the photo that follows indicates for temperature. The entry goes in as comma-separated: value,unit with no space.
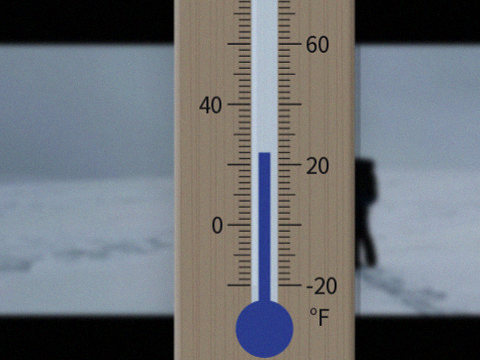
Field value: 24,°F
